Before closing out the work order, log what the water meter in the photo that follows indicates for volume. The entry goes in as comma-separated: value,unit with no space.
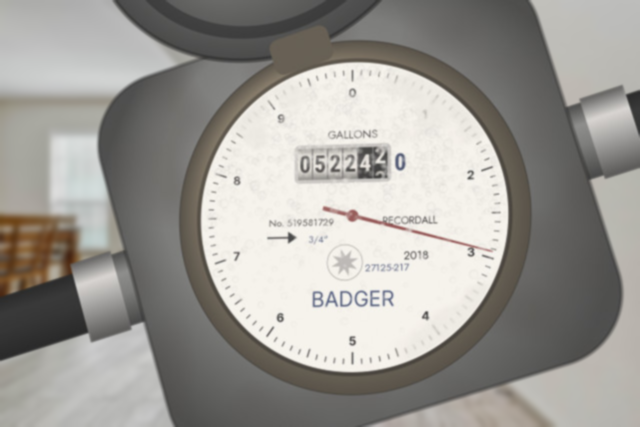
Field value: 522422.9,gal
